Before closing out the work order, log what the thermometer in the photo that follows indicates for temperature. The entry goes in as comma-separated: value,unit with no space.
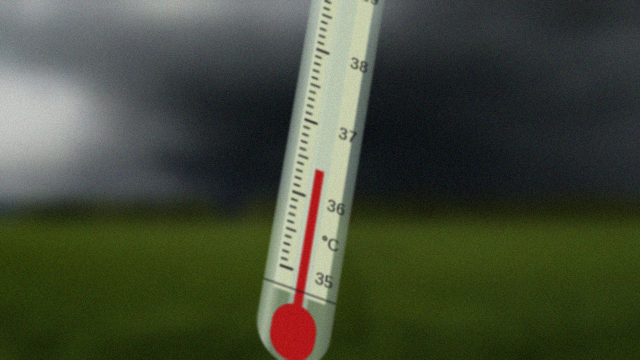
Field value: 36.4,°C
